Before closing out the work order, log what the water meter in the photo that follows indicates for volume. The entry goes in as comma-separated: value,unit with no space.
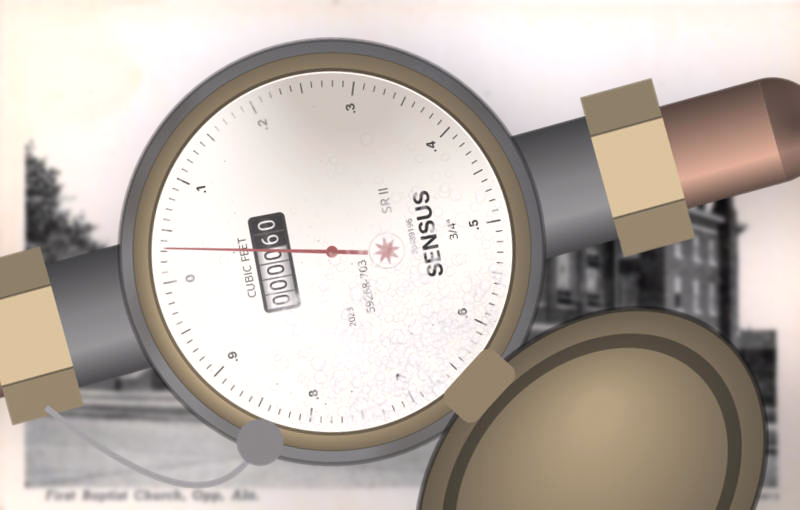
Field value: 60.03,ft³
